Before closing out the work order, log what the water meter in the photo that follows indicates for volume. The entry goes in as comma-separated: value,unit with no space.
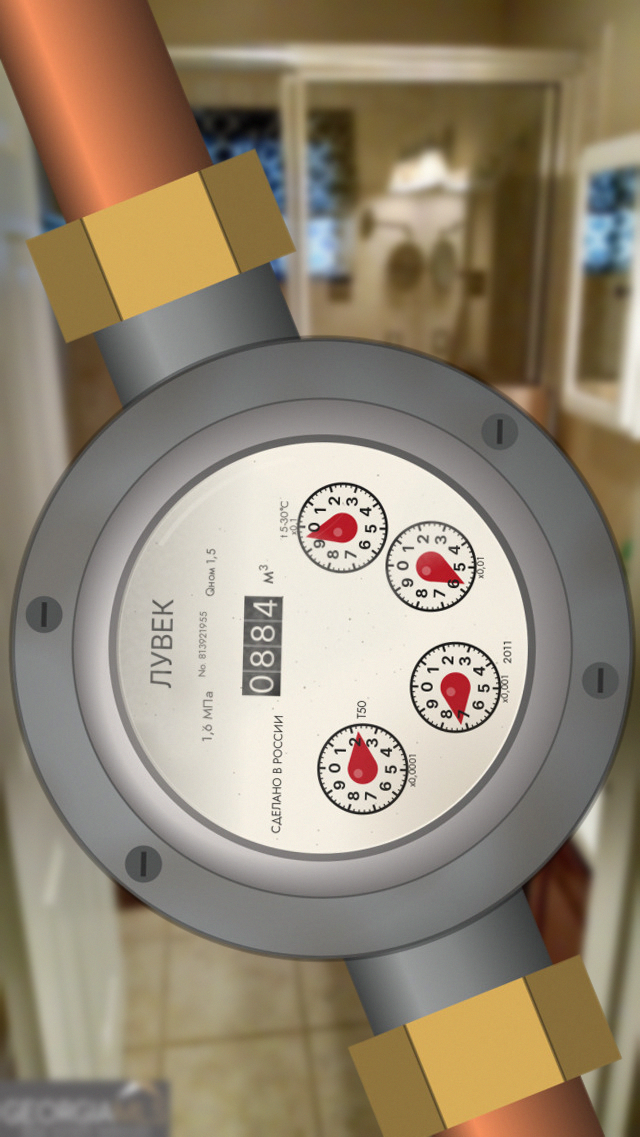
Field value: 883.9572,m³
